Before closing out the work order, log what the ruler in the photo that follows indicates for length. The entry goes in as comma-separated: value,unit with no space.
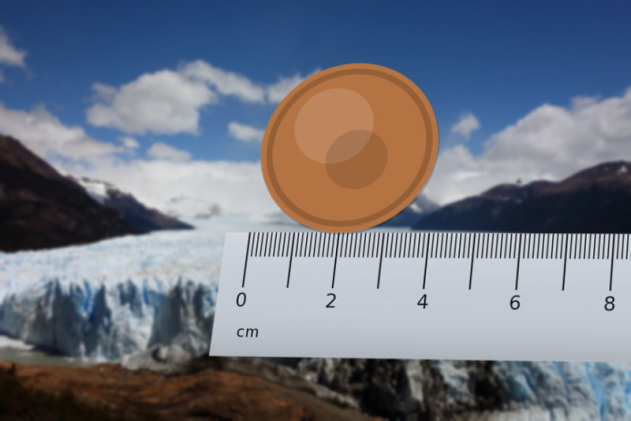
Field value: 4,cm
